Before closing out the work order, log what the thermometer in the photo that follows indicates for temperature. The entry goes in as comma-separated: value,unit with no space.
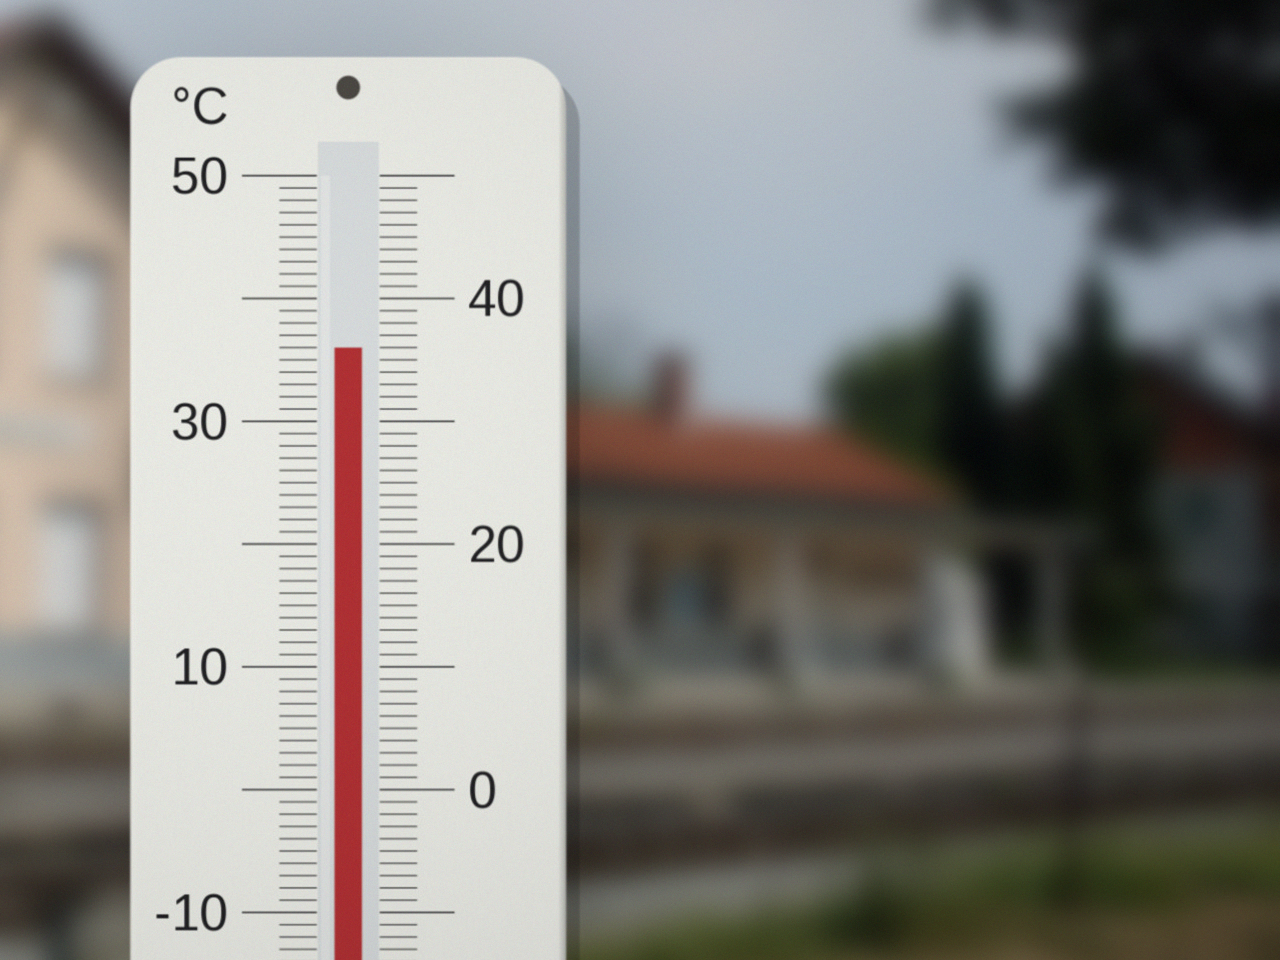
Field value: 36,°C
